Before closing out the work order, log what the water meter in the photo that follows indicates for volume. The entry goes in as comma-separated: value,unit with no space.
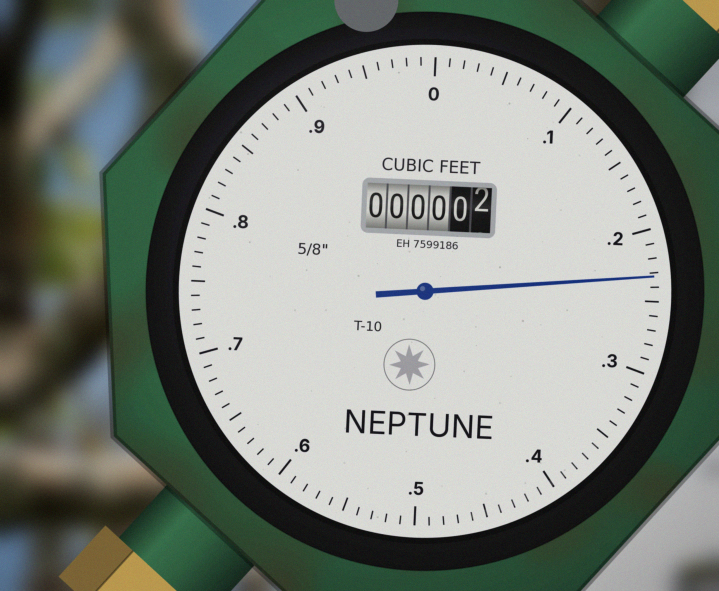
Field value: 2.23,ft³
